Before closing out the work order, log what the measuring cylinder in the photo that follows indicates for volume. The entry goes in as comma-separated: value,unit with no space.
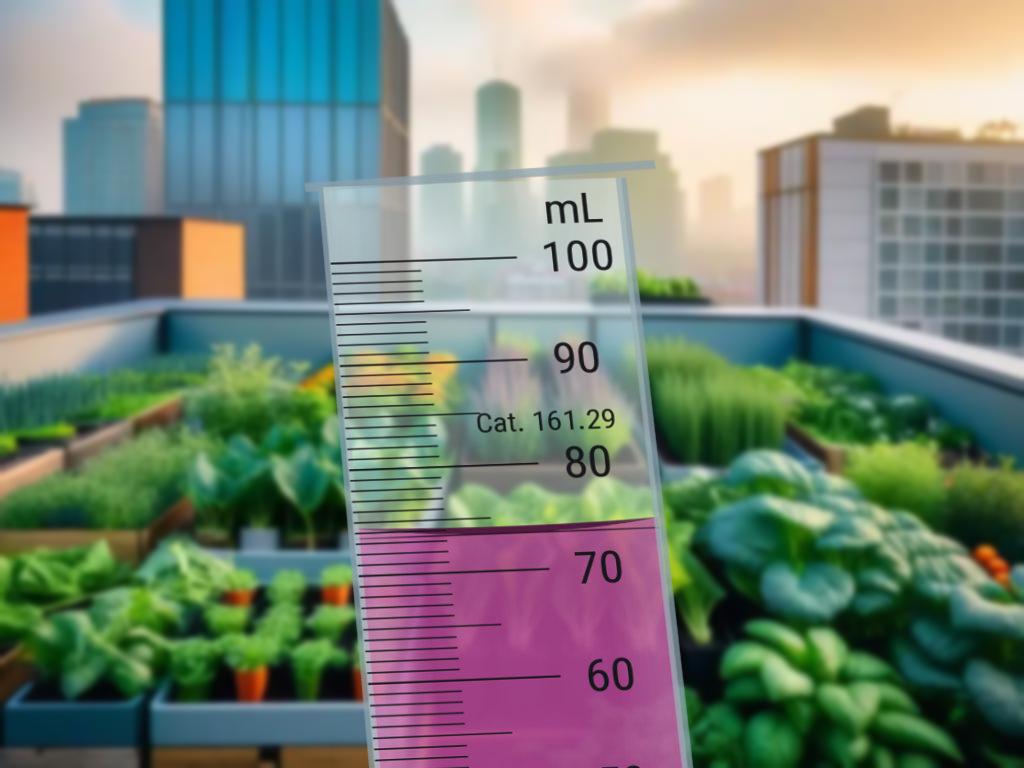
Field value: 73.5,mL
